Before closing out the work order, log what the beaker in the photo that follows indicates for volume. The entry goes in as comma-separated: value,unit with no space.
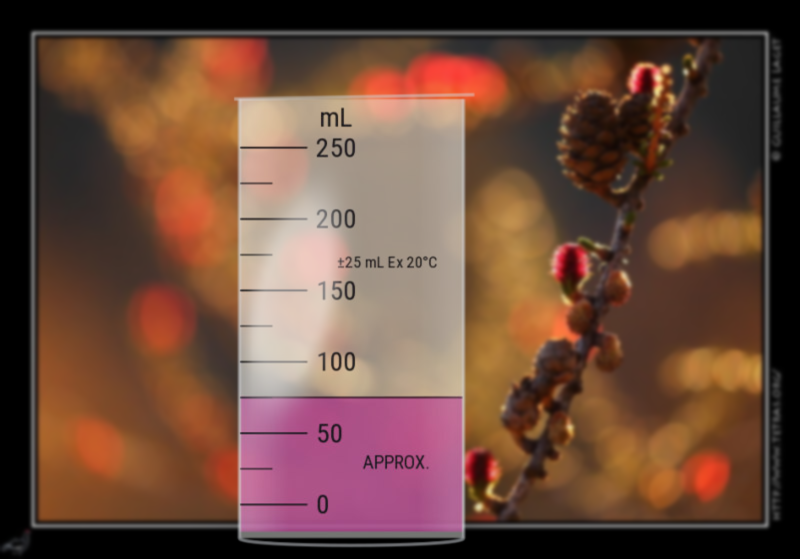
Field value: 75,mL
